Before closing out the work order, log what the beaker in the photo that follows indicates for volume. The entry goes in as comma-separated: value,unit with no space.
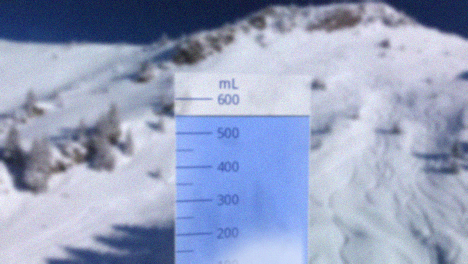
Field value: 550,mL
